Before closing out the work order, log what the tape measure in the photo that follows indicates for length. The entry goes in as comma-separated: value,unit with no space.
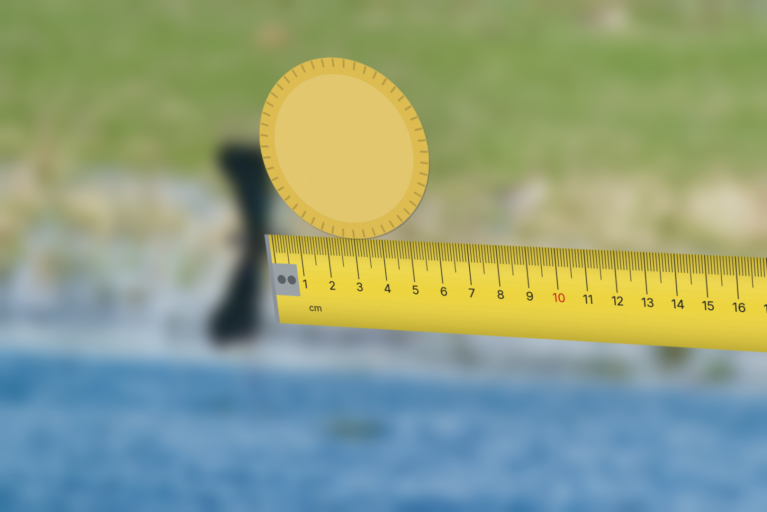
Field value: 6,cm
